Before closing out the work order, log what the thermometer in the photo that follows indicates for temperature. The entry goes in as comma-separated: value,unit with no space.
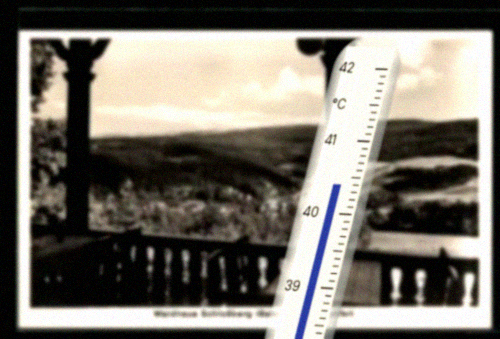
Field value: 40.4,°C
